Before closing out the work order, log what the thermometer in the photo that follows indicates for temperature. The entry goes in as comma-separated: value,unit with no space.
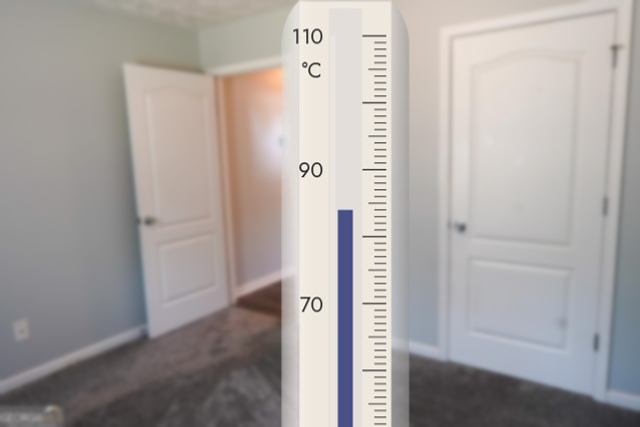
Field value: 84,°C
